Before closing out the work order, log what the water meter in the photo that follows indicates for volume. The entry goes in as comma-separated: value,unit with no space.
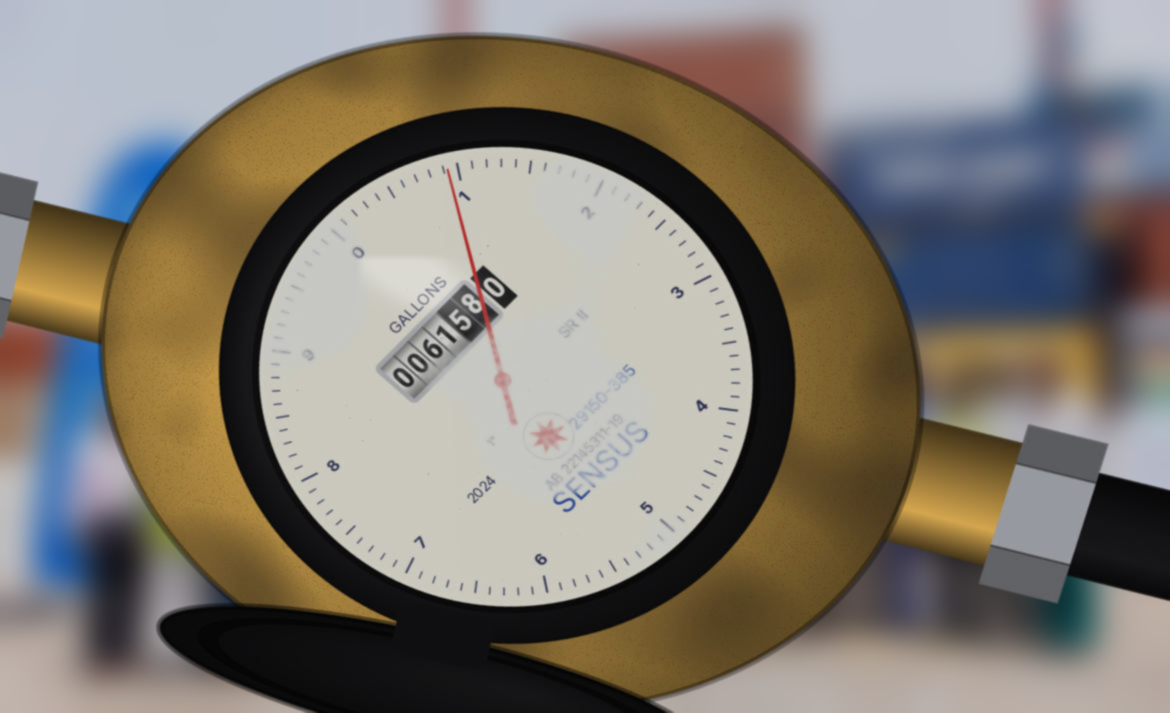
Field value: 61580.9,gal
